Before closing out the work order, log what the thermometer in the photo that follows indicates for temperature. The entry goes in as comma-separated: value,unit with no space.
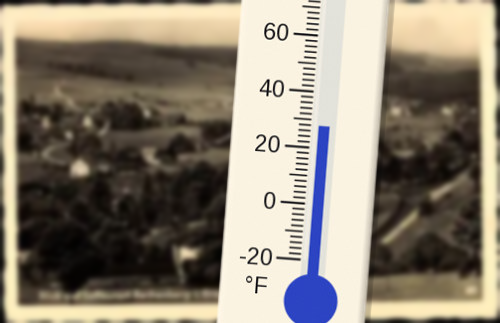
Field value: 28,°F
